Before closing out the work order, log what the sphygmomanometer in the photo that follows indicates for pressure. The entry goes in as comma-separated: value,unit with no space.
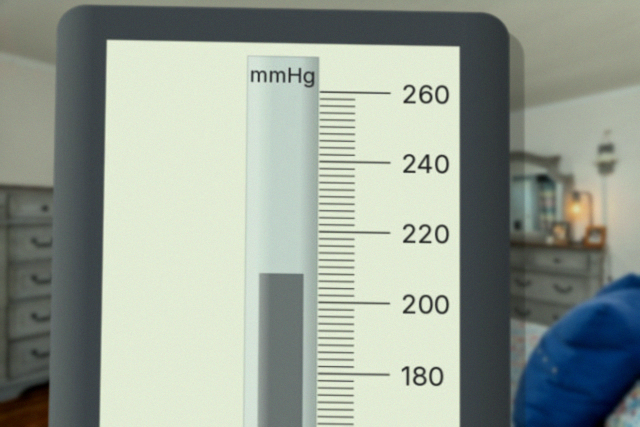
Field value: 208,mmHg
